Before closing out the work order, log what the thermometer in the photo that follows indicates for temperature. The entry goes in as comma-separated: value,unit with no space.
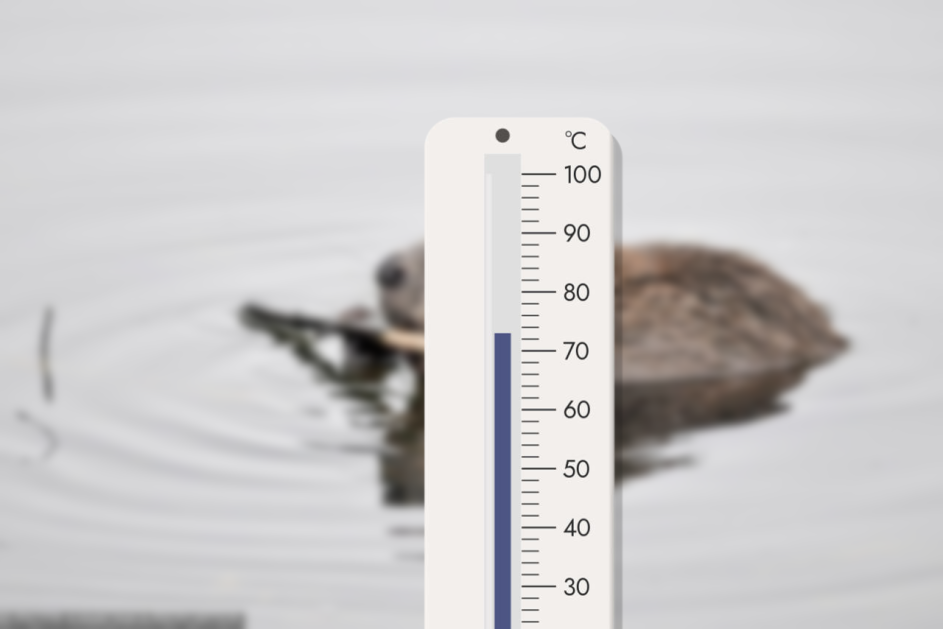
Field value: 73,°C
